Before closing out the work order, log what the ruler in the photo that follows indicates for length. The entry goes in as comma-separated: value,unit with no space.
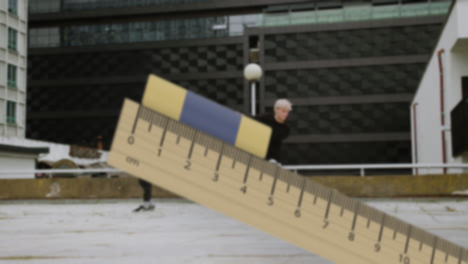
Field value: 4.5,cm
